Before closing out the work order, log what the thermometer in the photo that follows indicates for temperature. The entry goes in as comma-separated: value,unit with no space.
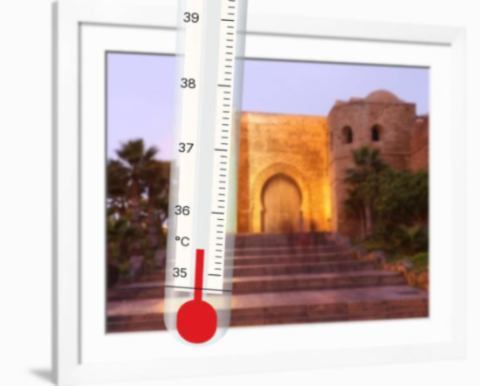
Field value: 35.4,°C
